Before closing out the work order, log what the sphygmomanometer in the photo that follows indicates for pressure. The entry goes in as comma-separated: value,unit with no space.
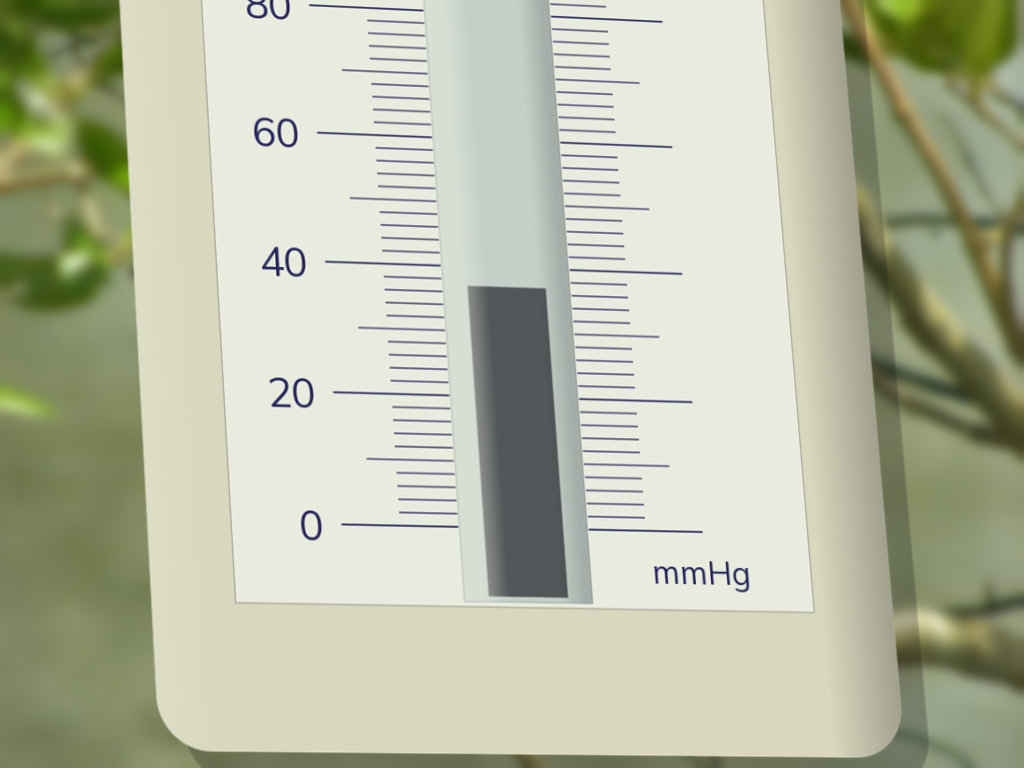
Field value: 37,mmHg
